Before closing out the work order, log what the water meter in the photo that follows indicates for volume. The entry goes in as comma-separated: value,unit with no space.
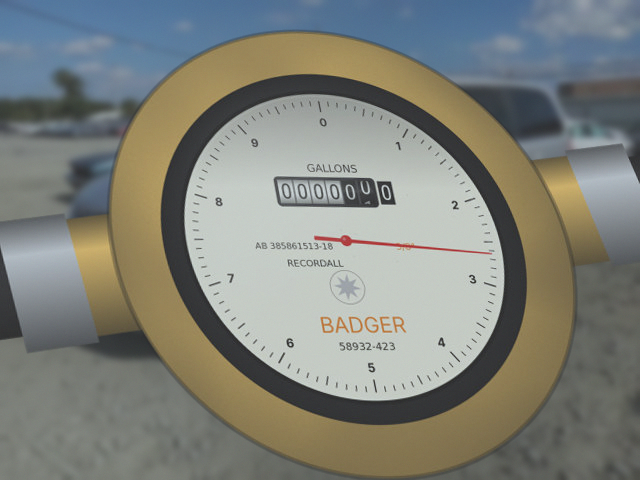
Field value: 2.6,gal
